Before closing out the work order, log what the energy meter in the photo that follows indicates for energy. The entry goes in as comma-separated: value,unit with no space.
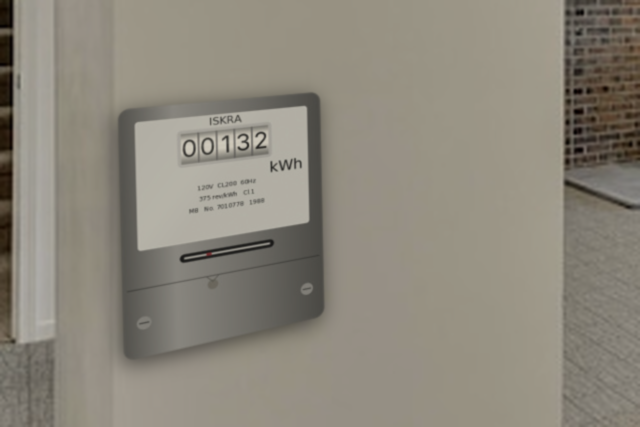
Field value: 132,kWh
